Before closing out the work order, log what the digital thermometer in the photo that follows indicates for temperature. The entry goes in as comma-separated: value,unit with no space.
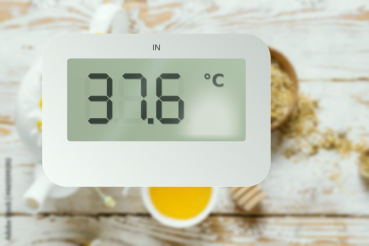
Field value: 37.6,°C
